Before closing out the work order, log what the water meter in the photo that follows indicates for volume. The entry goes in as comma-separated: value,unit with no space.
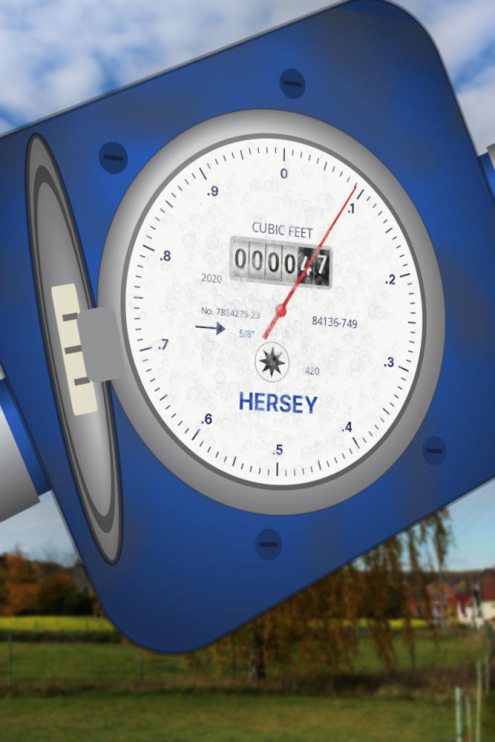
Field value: 47.09,ft³
